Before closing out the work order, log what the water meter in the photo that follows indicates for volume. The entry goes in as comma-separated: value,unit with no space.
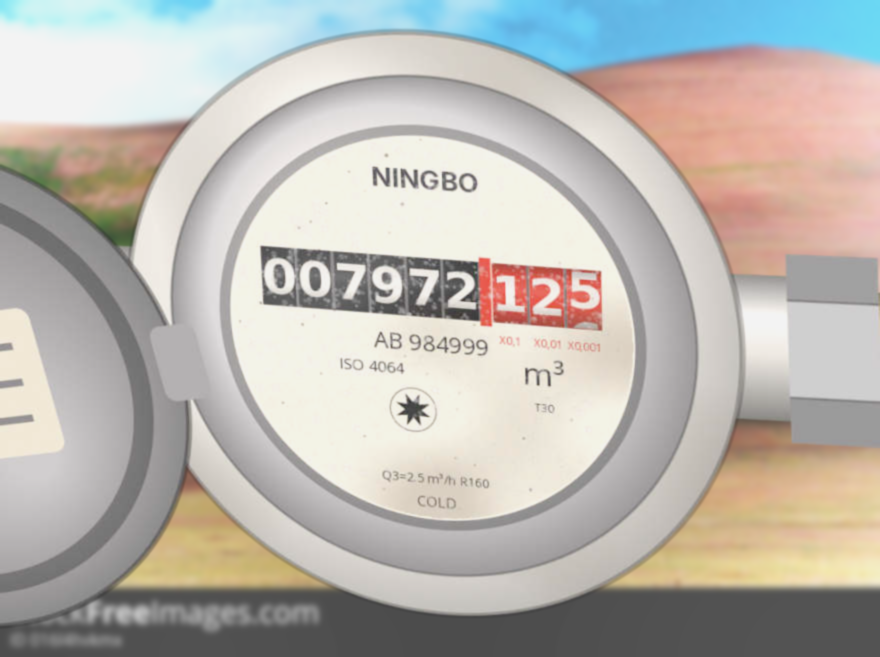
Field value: 7972.125,m³
